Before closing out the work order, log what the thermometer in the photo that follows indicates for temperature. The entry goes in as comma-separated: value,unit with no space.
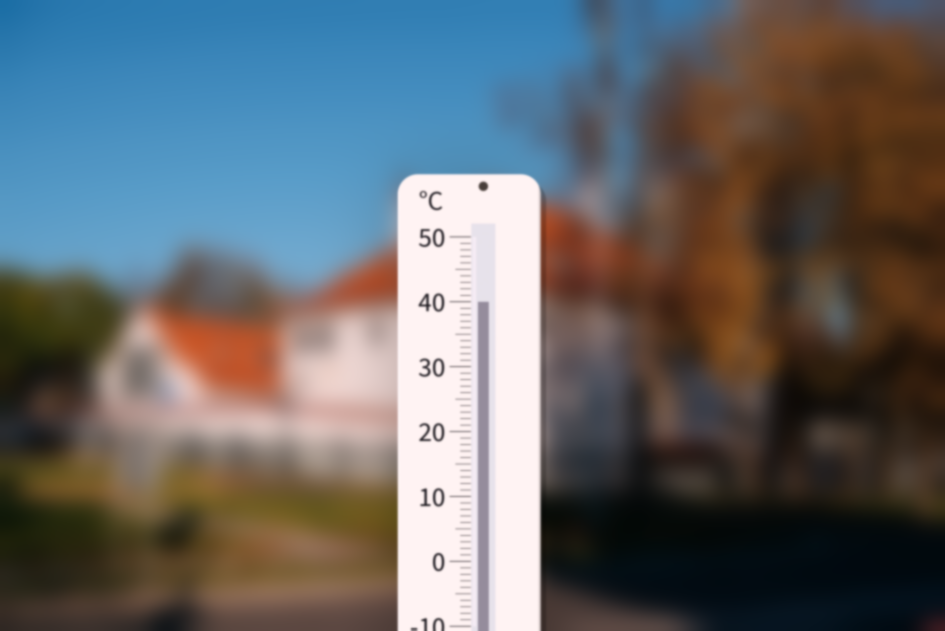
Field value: 40,°C
